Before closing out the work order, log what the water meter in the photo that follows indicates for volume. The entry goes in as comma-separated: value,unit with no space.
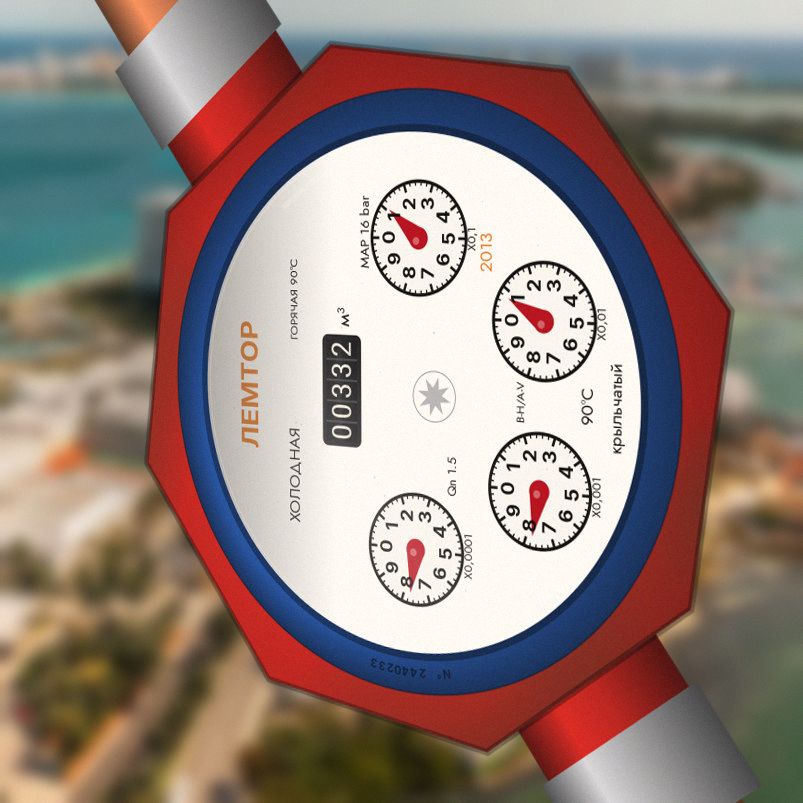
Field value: 332.1077,m³
